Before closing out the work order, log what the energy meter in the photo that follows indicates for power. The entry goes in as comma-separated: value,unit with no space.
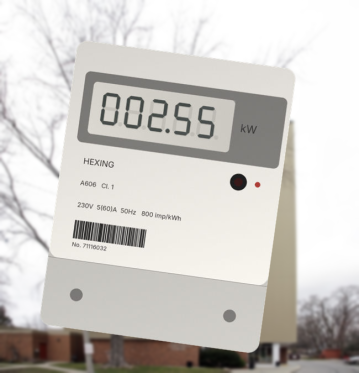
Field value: 2.55,kW
